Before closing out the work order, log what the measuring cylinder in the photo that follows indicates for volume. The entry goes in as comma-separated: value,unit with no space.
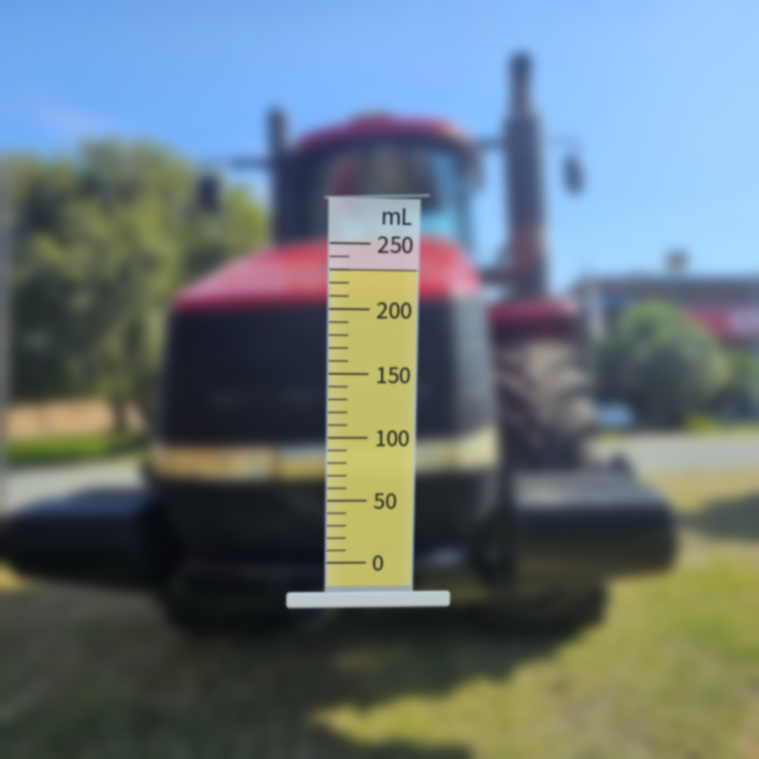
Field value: 230,mL
